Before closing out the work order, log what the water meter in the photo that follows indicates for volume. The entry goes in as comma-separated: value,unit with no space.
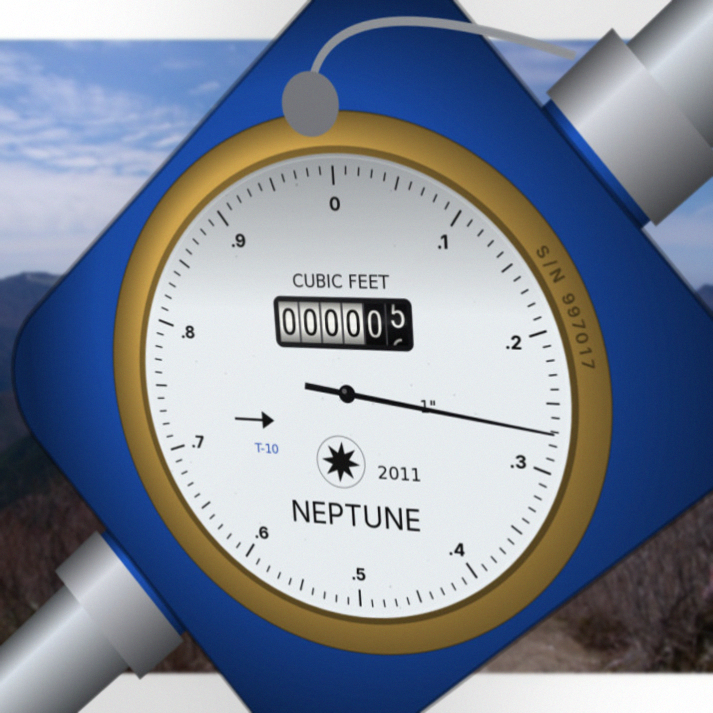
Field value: 5.27,ft³
